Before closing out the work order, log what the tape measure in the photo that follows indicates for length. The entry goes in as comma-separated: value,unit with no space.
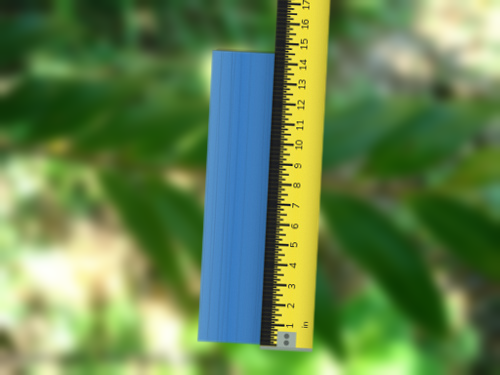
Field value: 14.5,in
